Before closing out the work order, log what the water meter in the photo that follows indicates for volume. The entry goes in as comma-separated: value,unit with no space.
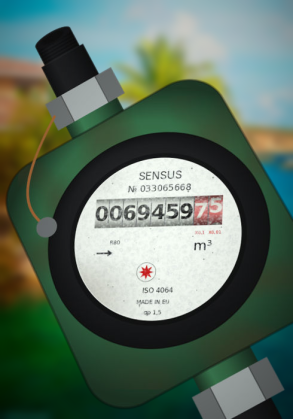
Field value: 69459.75,m³
